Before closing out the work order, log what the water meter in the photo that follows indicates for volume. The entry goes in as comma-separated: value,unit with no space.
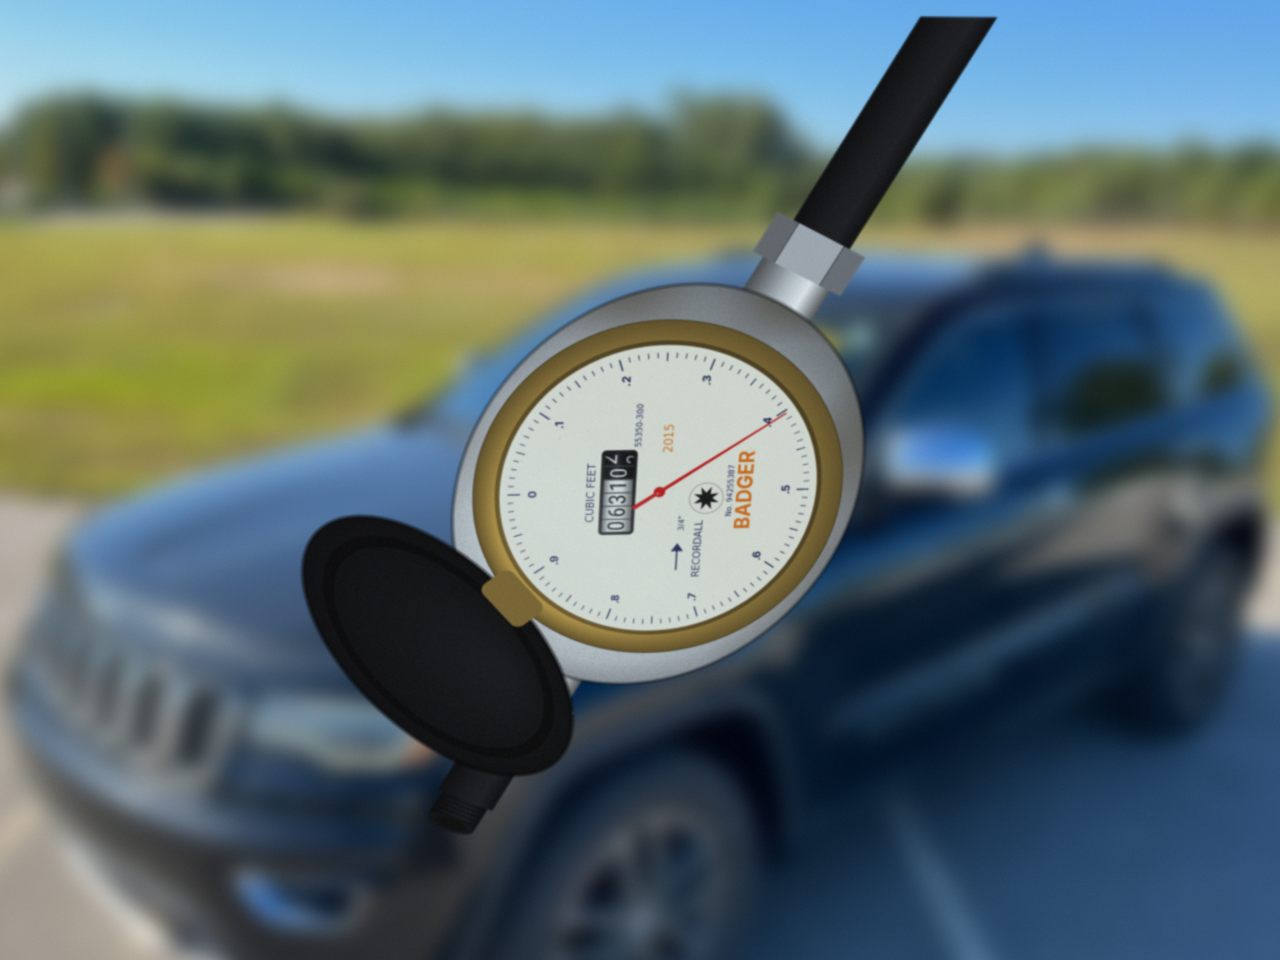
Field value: 63102.40,ft³
